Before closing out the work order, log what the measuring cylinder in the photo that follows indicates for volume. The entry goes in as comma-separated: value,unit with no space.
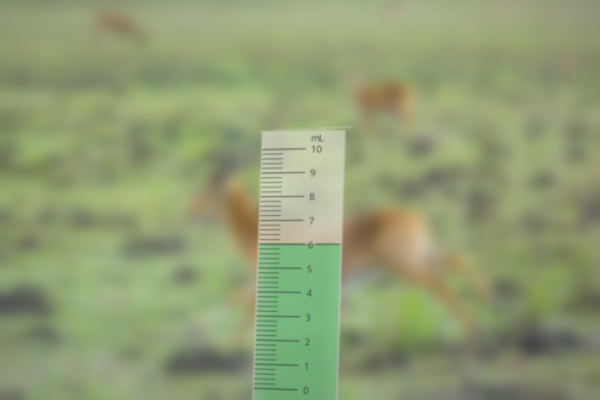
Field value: 6,mL
